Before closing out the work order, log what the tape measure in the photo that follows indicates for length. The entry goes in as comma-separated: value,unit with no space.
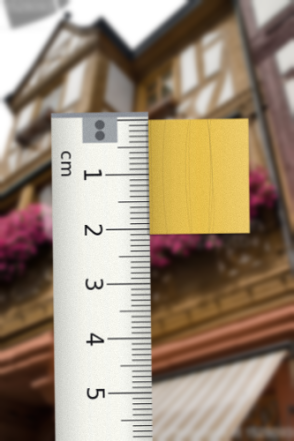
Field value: 2.1,cm
